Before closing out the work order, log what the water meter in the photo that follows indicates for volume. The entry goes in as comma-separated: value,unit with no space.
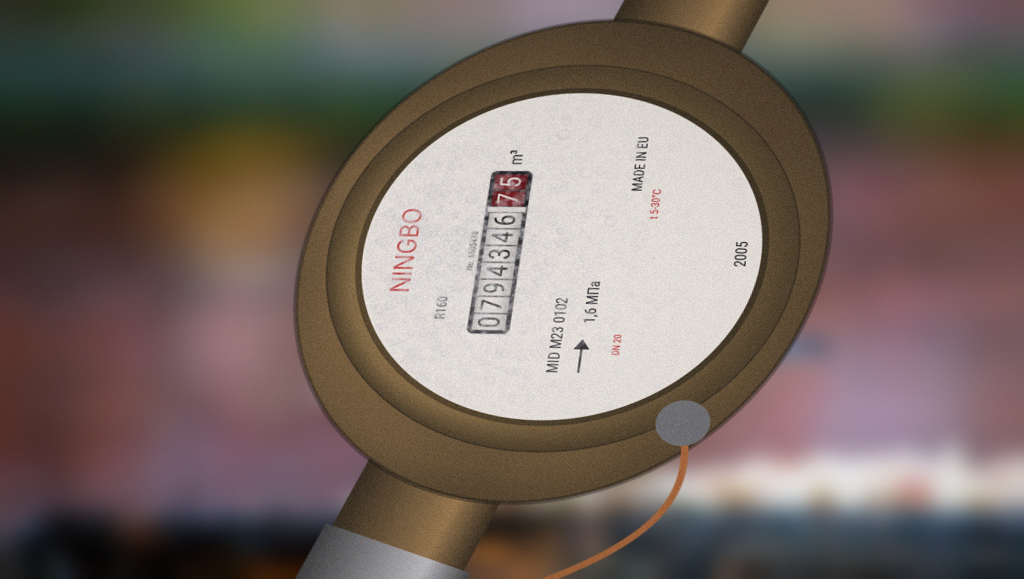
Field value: 794346.75,m³
